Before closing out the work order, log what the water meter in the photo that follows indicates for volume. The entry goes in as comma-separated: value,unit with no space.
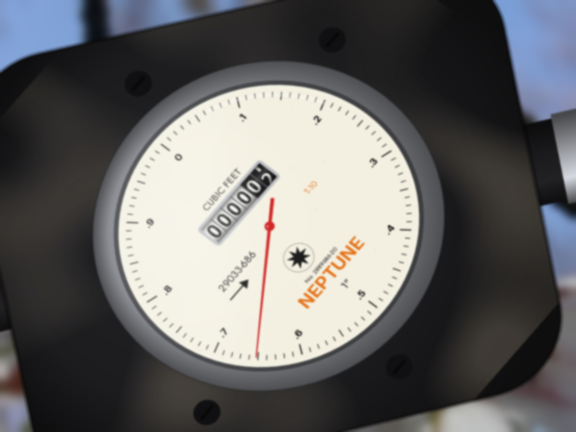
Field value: 1.65,ft³
